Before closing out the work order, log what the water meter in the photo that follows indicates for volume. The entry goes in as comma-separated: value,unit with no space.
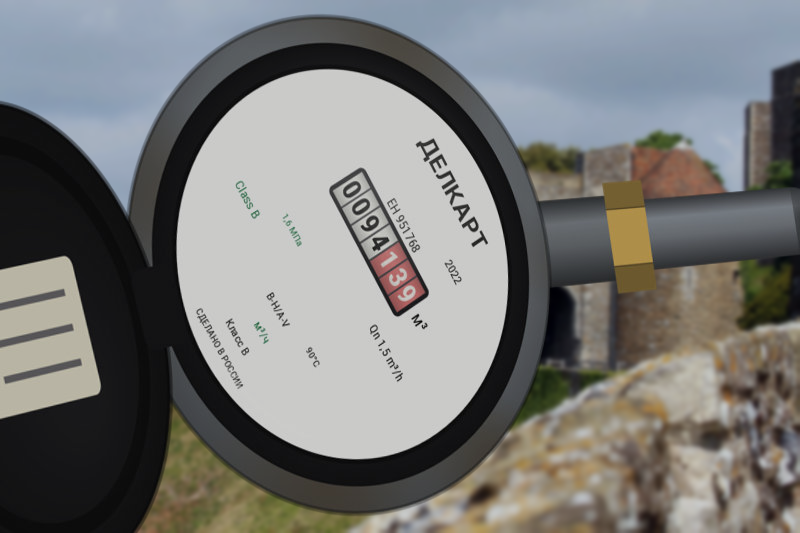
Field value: 94.139,m³
